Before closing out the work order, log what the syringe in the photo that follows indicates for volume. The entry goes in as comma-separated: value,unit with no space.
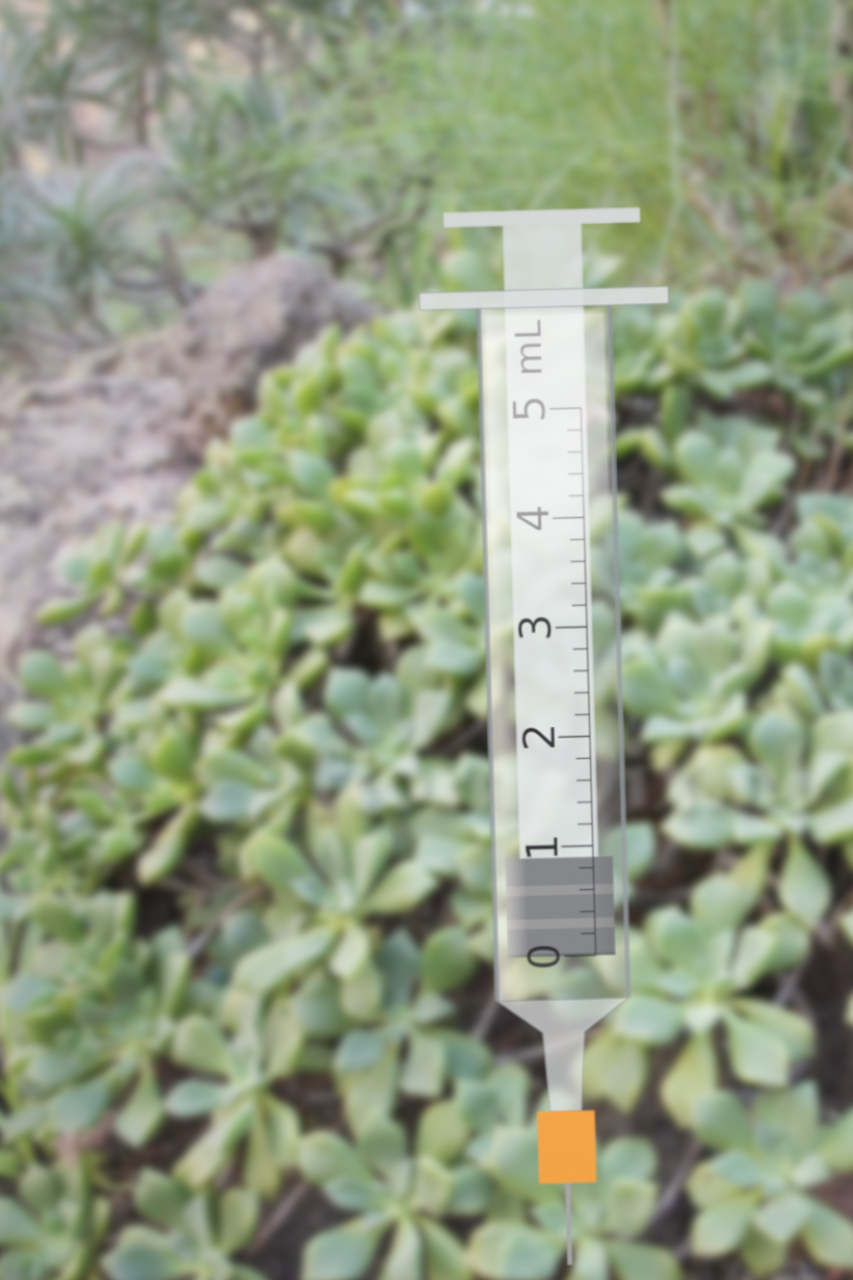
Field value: 0,mL
